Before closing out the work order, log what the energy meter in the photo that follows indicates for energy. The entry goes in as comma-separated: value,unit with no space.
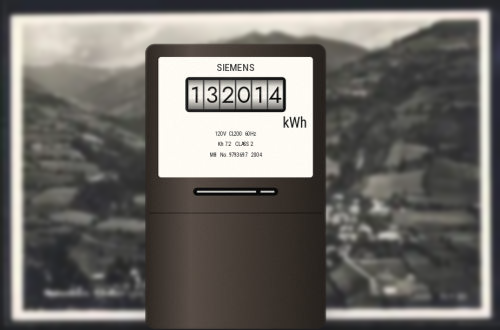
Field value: 132014,kWh
